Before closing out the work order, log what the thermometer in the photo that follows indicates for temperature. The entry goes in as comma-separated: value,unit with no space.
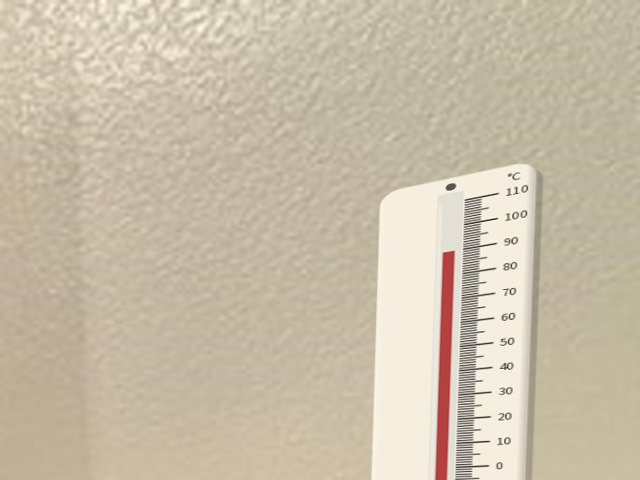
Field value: 90,°C
